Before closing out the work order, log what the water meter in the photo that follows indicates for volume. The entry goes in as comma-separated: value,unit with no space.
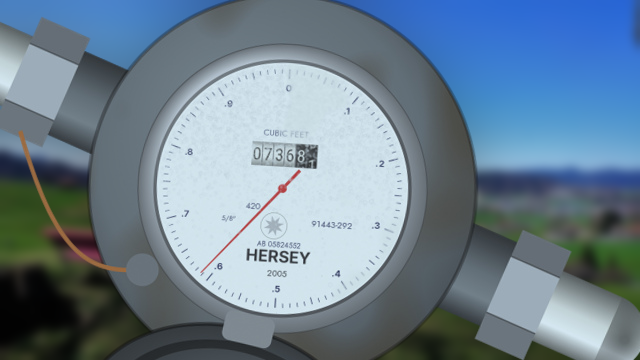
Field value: 73680.61,ft³
